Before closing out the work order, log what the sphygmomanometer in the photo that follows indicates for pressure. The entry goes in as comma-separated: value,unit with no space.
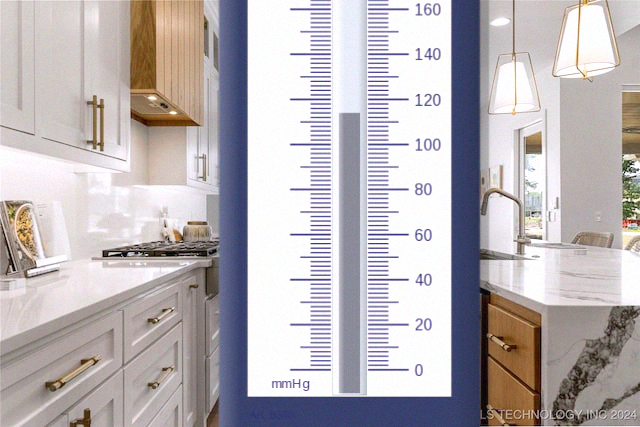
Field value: 114,mmHg
